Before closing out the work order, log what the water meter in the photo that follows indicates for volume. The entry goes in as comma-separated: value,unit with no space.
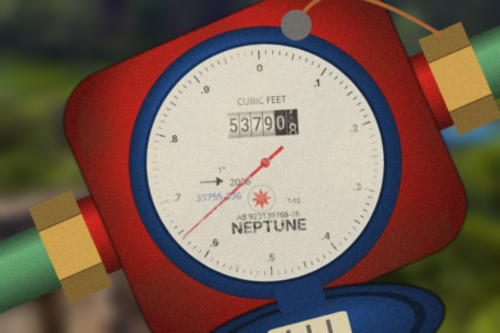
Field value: 537907.64,ft³
